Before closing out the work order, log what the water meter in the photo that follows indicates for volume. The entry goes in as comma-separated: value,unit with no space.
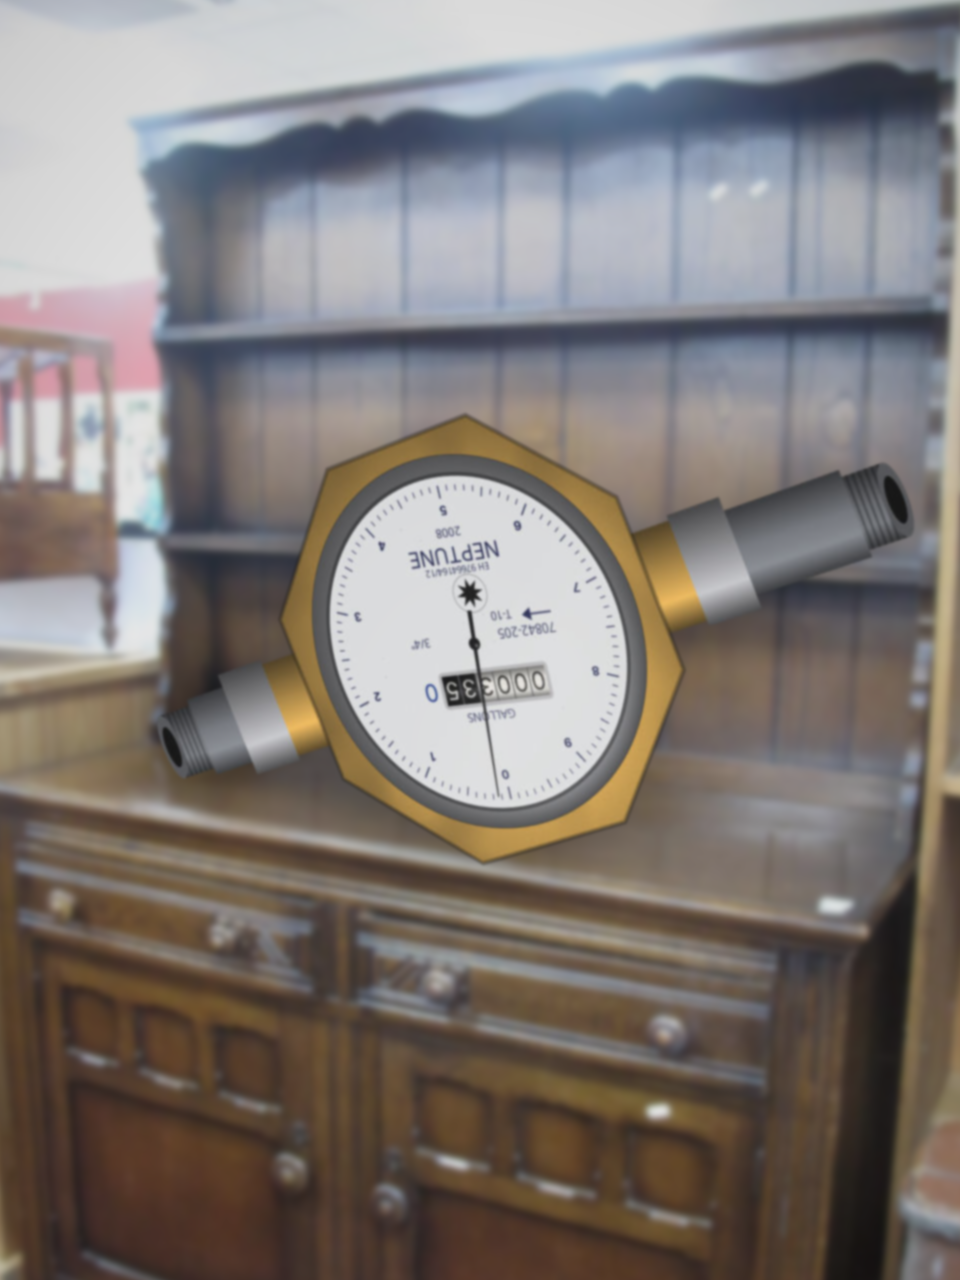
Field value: 3350.1,gal
